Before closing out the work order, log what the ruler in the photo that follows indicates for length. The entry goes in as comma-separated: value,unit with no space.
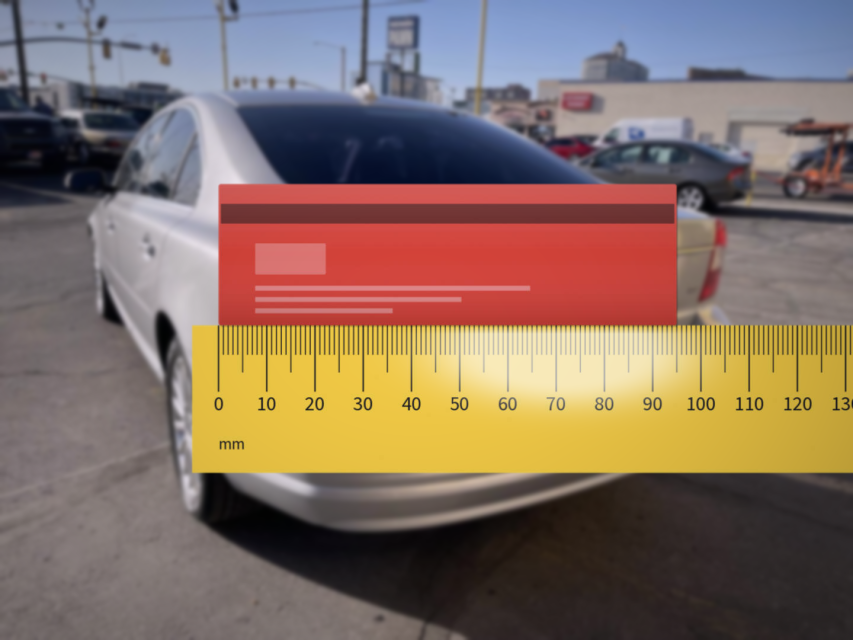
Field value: 95,mm
